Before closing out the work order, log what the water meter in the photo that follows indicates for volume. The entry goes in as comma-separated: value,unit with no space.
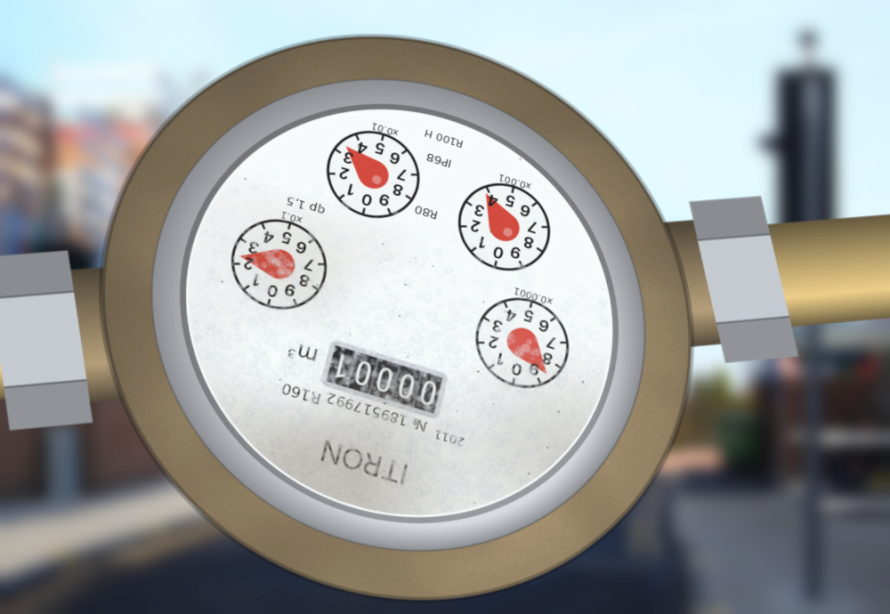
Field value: 1.2338,m³
